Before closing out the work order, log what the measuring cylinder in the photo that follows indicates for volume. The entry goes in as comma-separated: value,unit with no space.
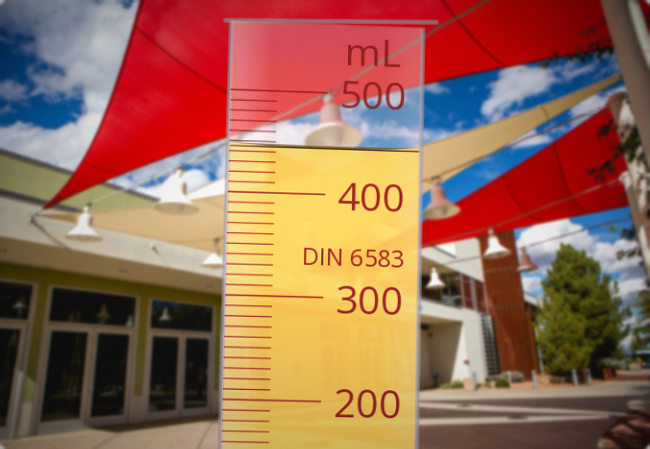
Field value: 445,mL
